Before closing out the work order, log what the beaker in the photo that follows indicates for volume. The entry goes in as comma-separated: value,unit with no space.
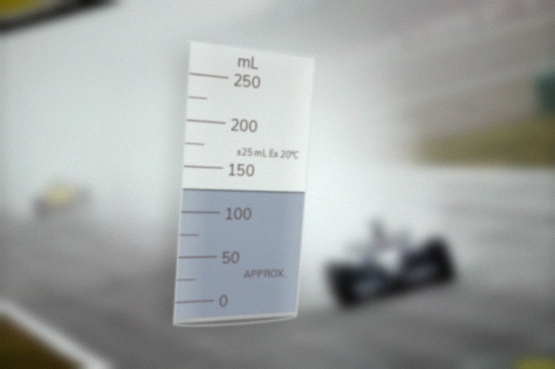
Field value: 125,mL
